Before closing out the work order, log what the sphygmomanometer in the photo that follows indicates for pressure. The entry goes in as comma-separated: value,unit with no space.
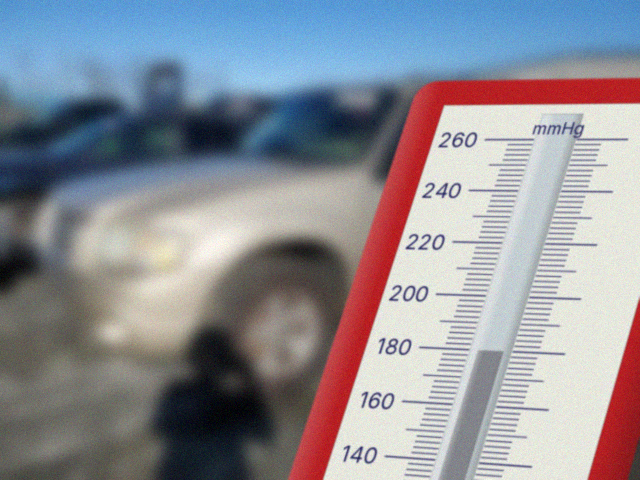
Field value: 180,mmHg
